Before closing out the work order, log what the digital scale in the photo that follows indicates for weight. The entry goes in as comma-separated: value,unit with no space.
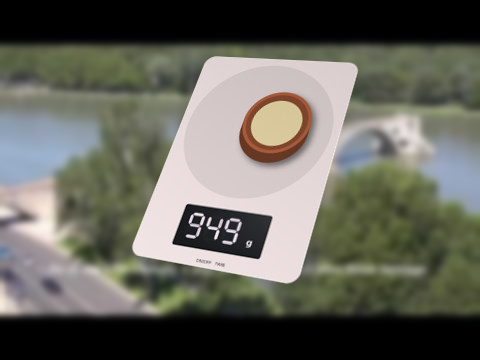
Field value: 949,g
